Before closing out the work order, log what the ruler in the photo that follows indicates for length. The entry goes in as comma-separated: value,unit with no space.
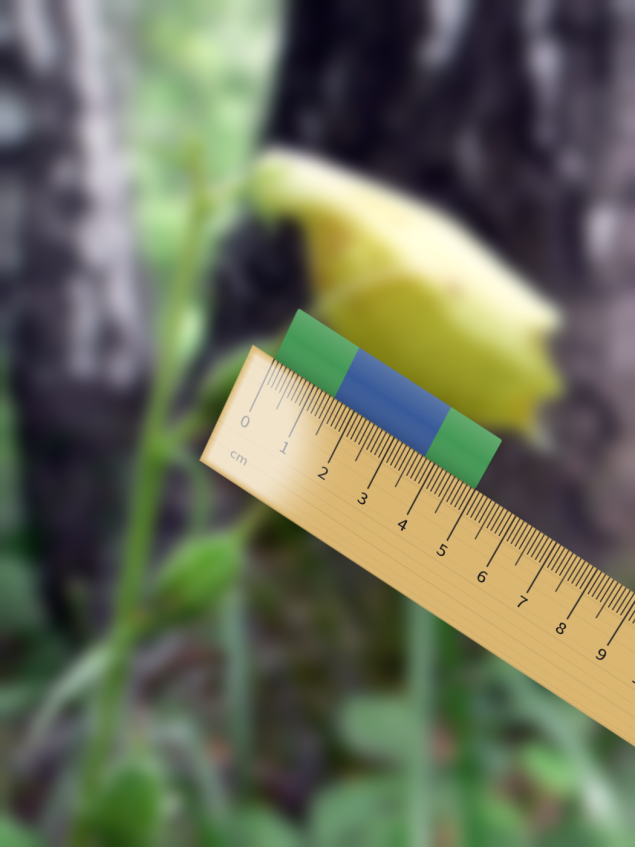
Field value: 5,cm
